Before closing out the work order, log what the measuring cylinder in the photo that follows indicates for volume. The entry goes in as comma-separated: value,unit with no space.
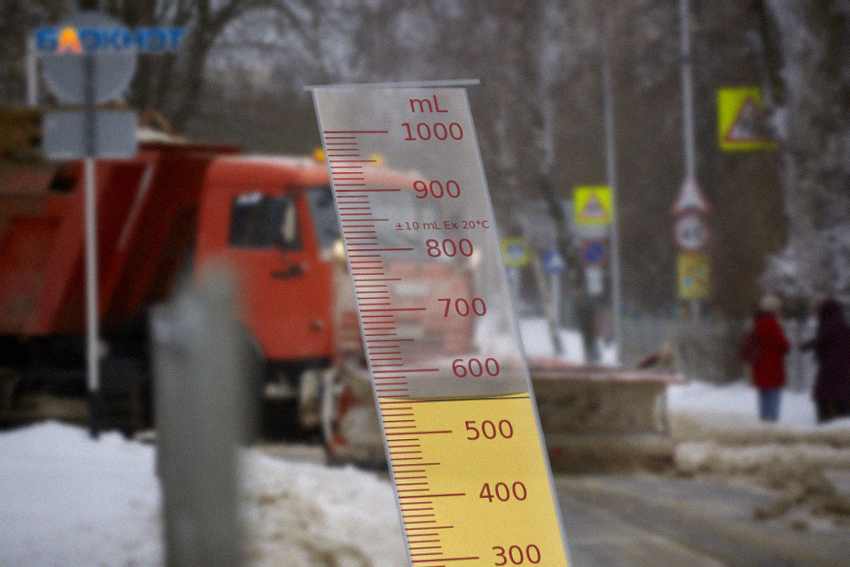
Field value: 550,mL
